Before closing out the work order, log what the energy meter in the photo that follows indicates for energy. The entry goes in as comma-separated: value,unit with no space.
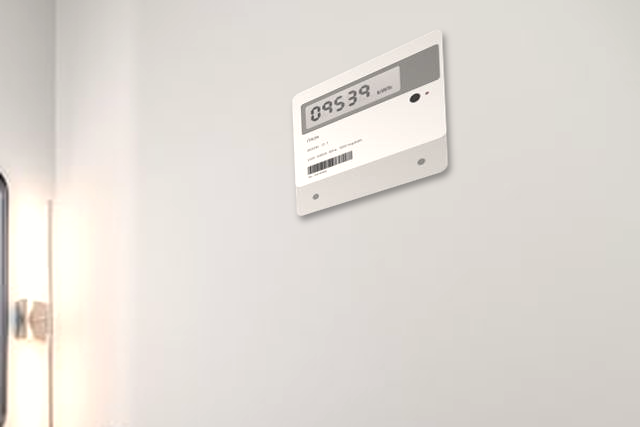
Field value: 9539,kWh
